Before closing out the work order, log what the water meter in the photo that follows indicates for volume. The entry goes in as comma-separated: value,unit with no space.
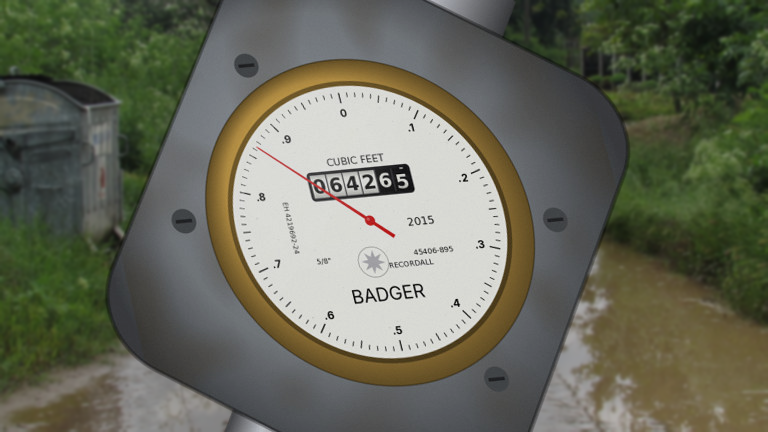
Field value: 64264.86,ft³
